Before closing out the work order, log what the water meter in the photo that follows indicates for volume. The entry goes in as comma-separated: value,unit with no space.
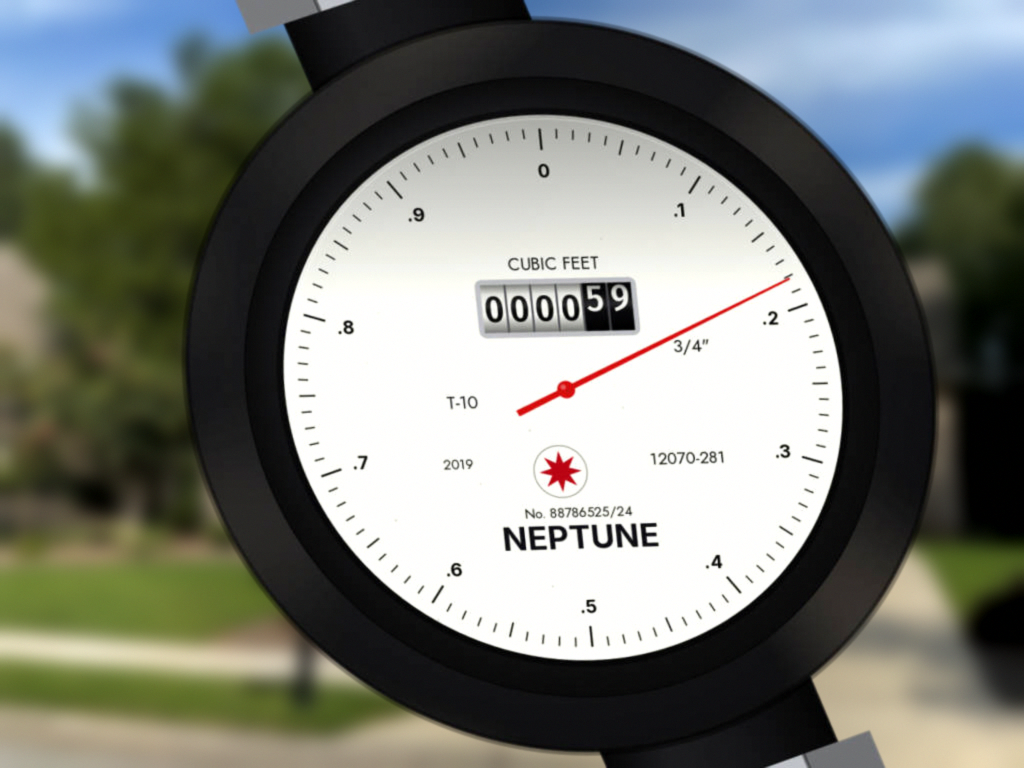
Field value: 59.18,ft³
